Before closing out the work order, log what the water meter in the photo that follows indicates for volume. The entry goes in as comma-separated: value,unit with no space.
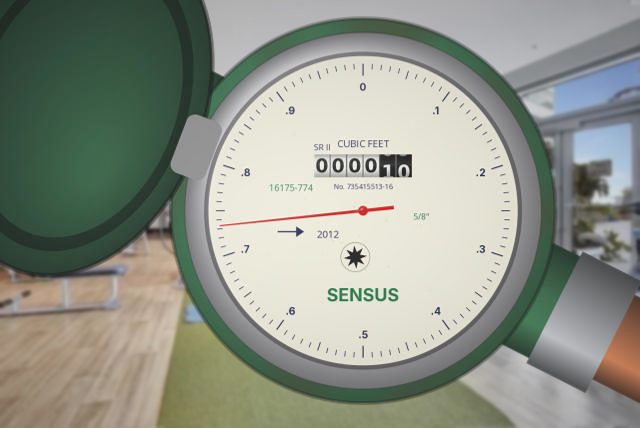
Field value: 9.73,ft³
